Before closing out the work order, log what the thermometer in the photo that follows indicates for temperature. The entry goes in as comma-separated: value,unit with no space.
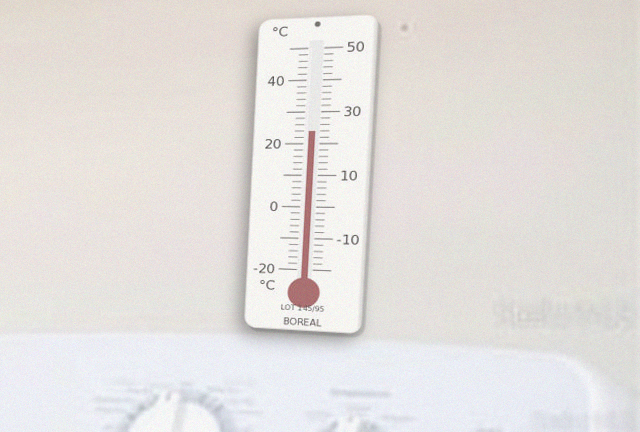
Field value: 24,°C
